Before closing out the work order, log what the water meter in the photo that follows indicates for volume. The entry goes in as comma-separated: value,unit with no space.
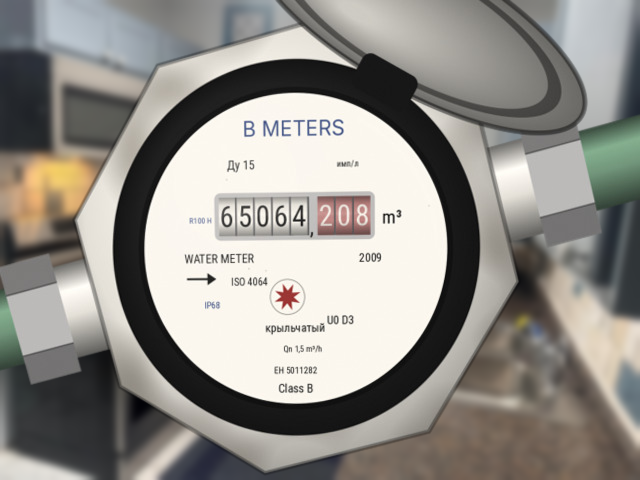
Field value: 65064.208,m³
